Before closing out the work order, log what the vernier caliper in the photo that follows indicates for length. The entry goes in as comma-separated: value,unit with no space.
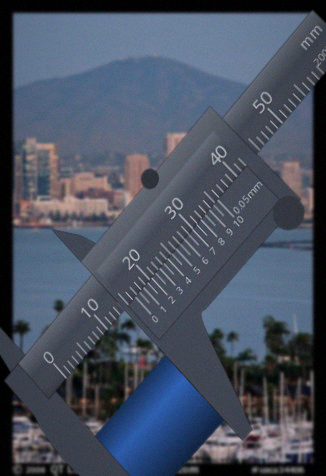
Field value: 16.6,mm
